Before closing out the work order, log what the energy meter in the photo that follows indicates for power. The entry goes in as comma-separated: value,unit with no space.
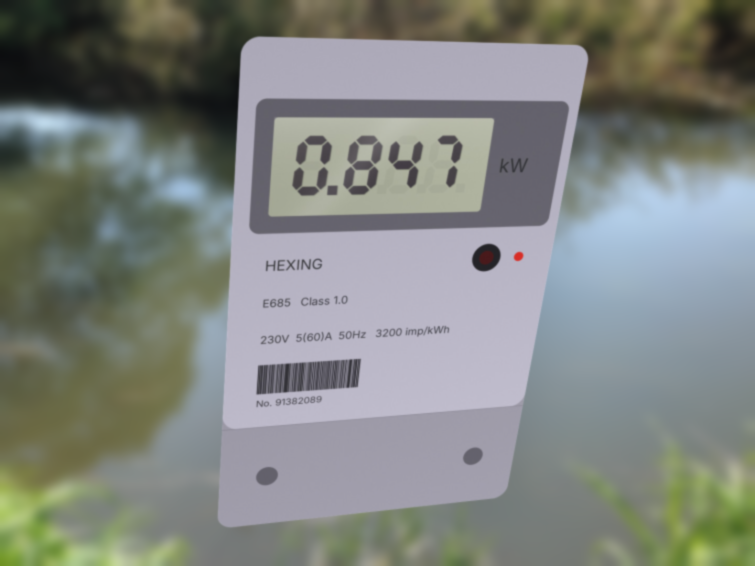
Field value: 0.847,kW
